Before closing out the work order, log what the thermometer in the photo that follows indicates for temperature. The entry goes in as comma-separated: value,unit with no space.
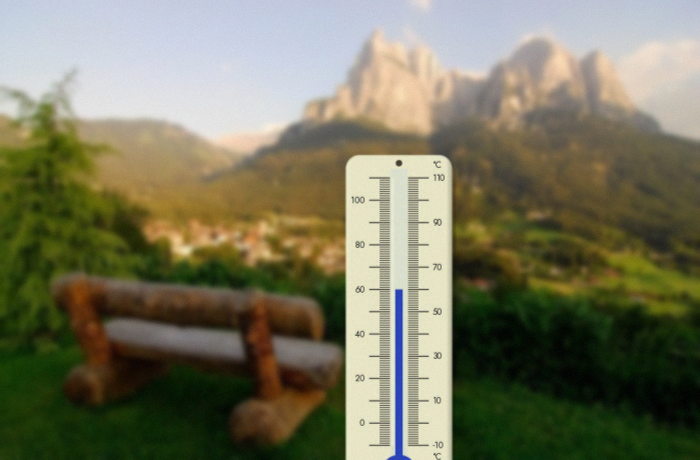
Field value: 60,°C
